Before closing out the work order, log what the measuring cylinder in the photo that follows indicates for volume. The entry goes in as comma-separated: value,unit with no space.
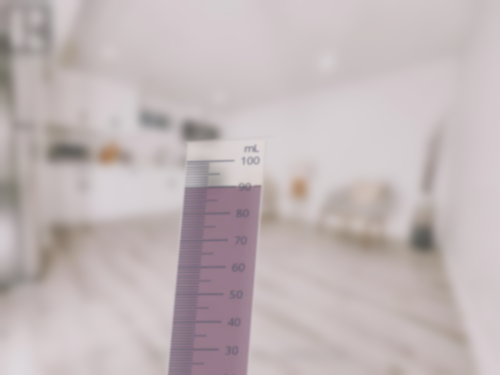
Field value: 90,mL
